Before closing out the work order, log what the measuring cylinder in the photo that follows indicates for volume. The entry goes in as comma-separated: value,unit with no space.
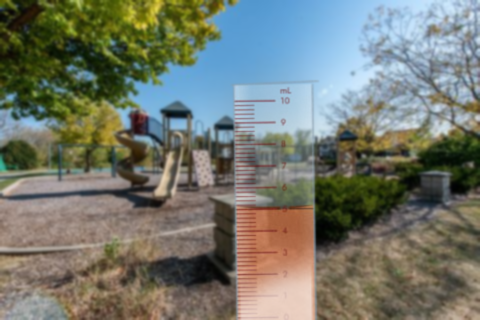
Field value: 5,mL
